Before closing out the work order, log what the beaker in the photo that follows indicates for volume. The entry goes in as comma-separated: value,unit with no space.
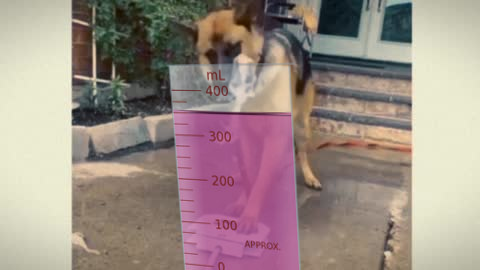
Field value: 350,mL
